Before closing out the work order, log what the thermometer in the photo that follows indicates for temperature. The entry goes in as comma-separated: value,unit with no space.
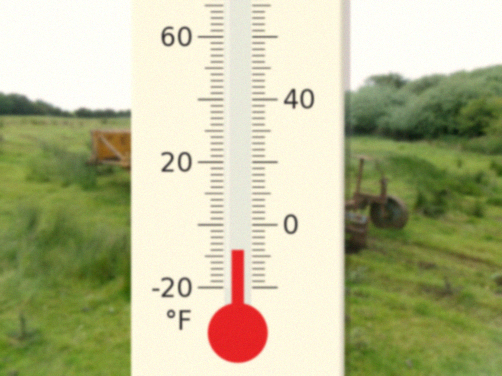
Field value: -8,°F
